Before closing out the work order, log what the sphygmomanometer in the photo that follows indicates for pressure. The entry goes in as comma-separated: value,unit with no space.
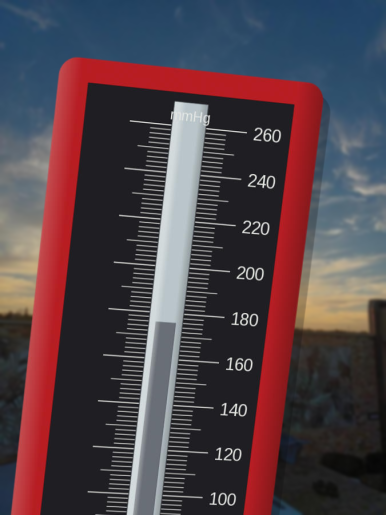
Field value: 176,mmHg
